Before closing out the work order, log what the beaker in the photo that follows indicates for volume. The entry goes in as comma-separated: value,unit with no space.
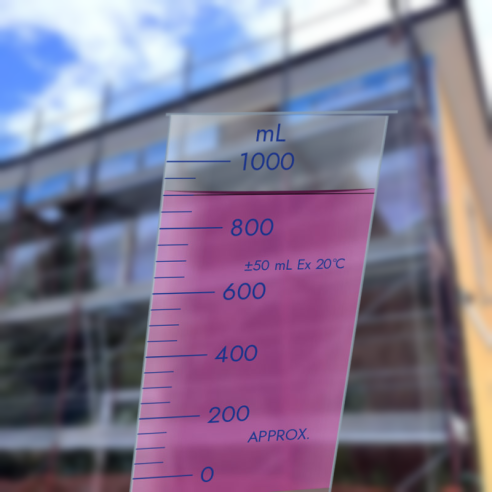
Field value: 900,mL
